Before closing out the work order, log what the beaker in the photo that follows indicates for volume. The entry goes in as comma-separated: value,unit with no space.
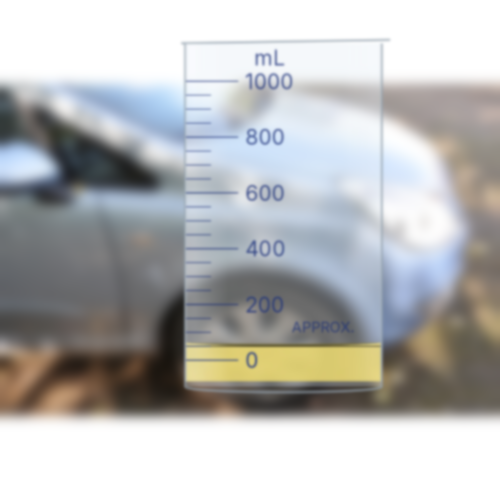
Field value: 50,mL
